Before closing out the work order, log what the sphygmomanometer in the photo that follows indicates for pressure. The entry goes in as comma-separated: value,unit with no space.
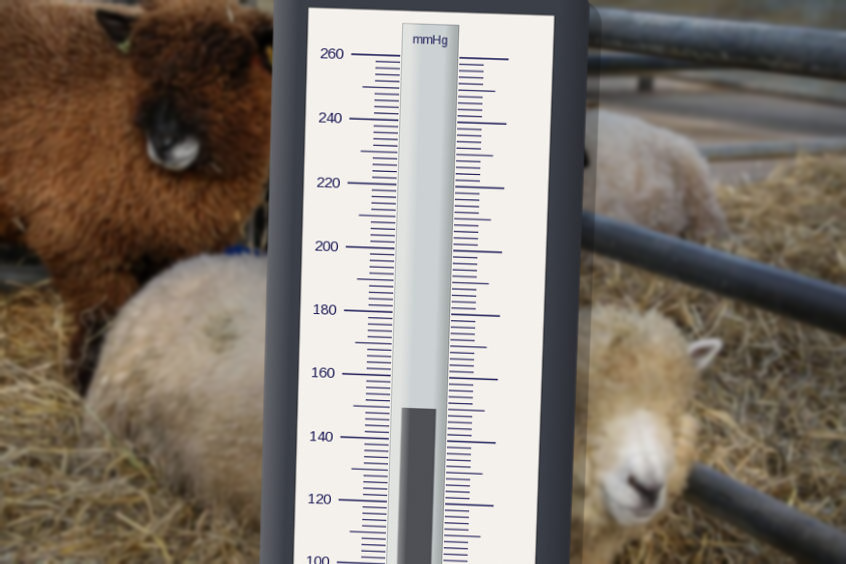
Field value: 150,mmHg
